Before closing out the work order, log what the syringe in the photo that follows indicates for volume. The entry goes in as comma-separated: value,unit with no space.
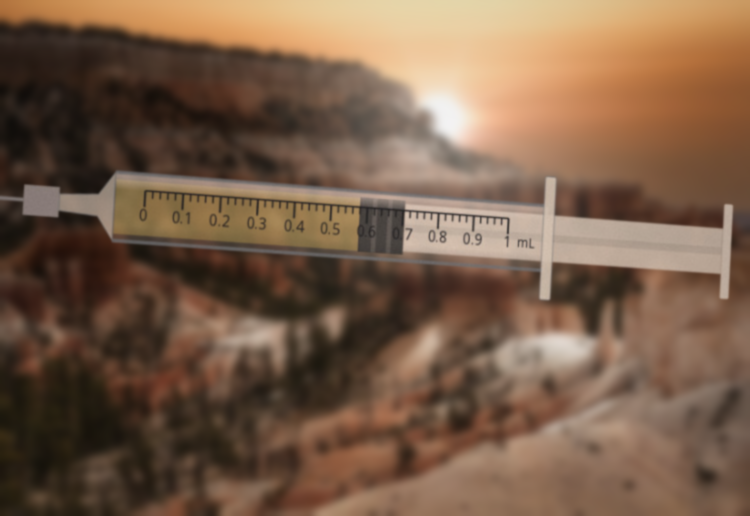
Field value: 0.58,mL
